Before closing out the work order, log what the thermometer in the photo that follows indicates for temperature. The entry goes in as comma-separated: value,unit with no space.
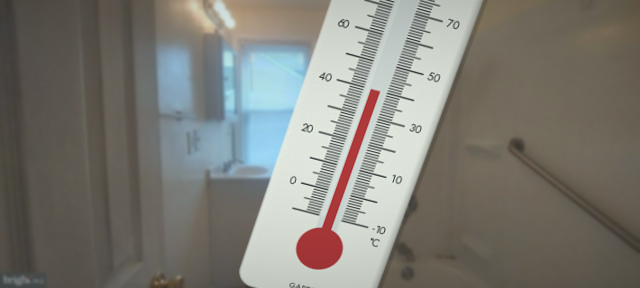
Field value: 40,°C
